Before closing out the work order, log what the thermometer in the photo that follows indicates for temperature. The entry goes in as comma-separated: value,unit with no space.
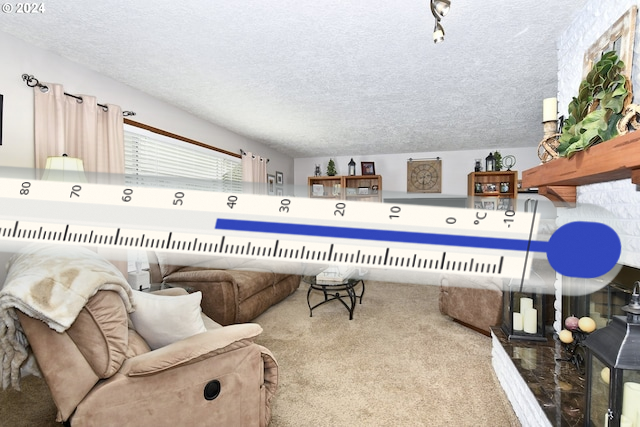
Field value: 42,°C
